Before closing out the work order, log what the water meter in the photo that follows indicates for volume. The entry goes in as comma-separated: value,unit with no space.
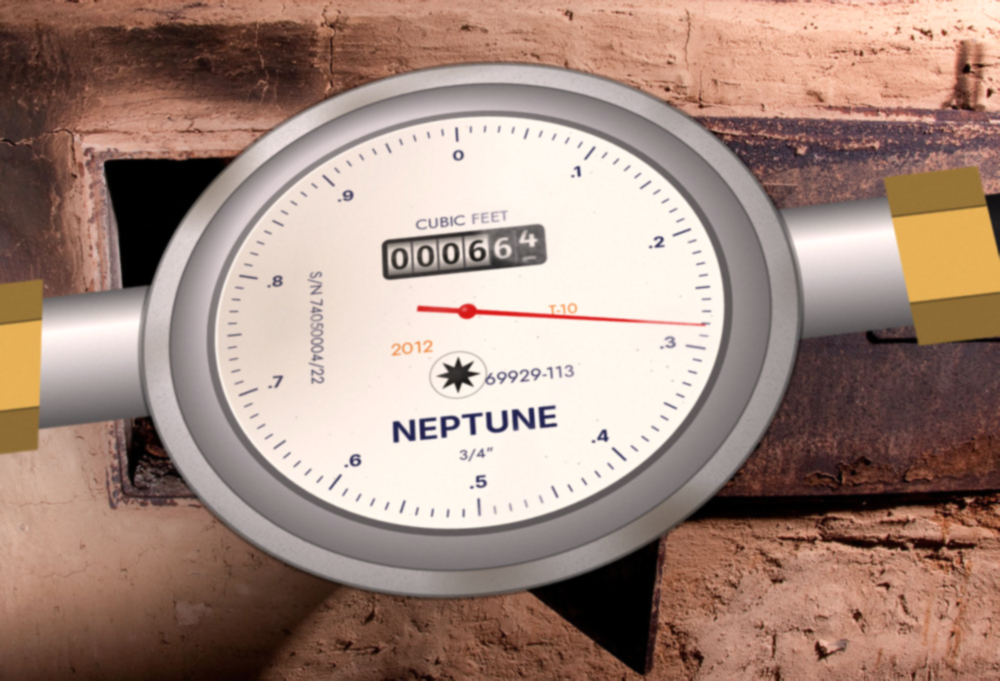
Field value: 664.28,ft³
